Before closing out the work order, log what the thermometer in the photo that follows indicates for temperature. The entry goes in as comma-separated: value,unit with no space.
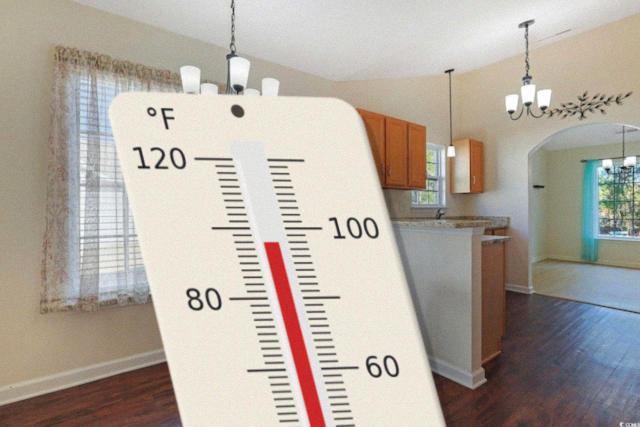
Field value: 96,°F
